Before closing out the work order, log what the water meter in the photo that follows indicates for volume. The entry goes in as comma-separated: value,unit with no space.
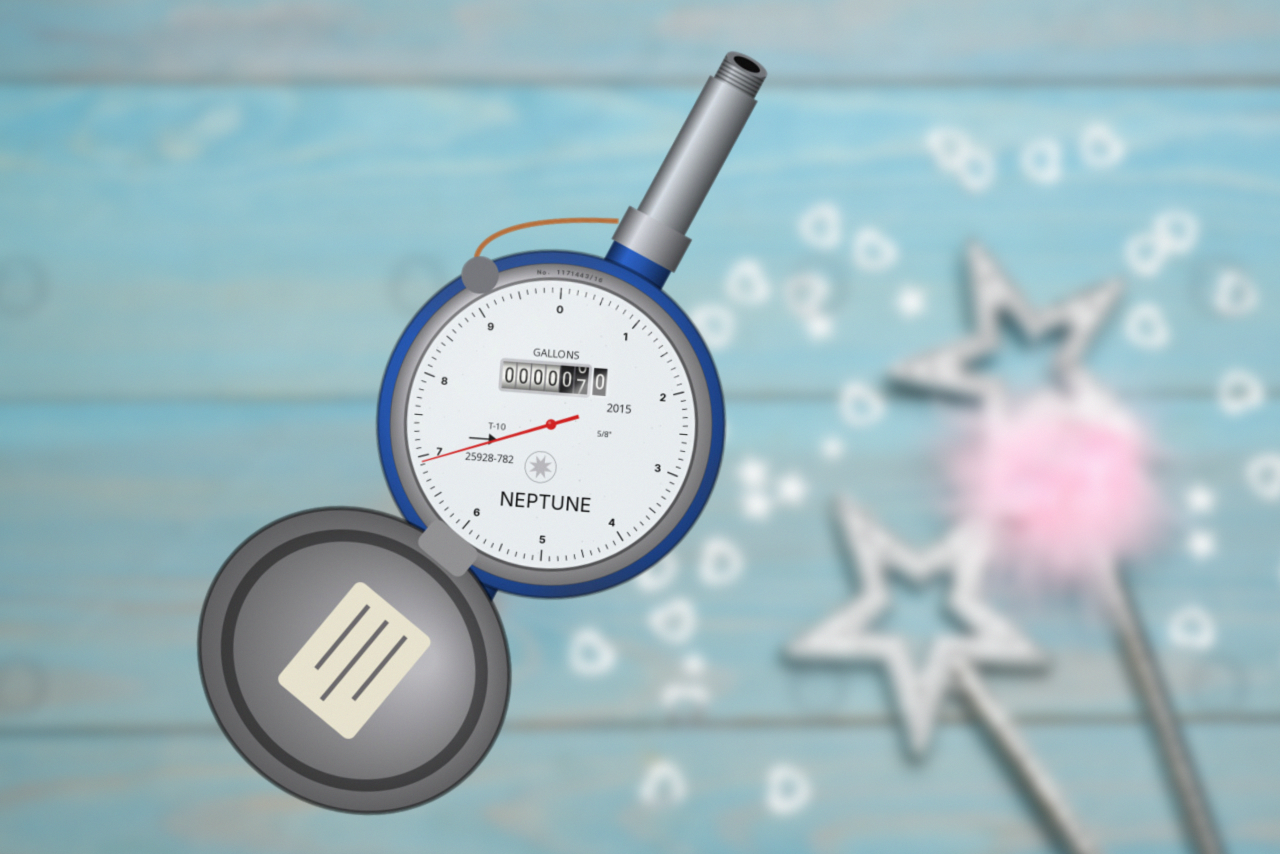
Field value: 66.9,gal
